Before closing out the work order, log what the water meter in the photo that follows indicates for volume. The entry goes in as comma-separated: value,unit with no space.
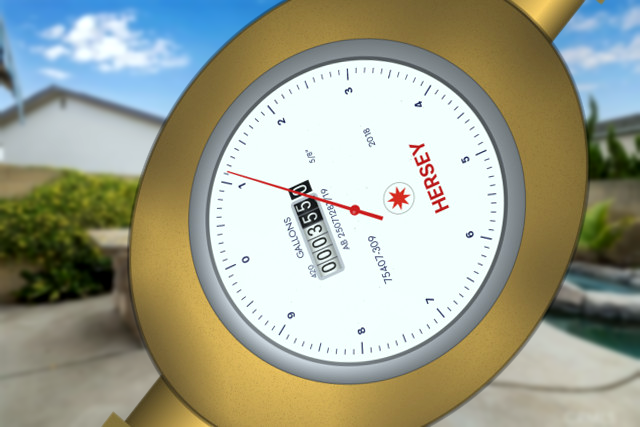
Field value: 3551.1,gal
